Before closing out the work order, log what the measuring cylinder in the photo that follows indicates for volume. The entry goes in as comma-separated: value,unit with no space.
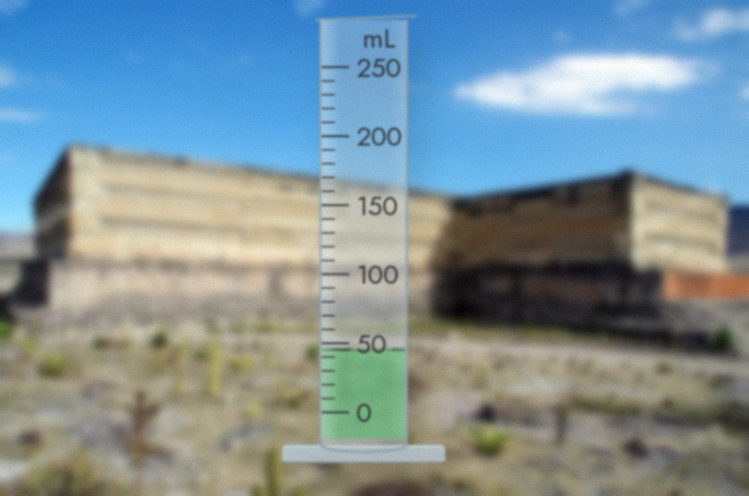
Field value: 45,mL
